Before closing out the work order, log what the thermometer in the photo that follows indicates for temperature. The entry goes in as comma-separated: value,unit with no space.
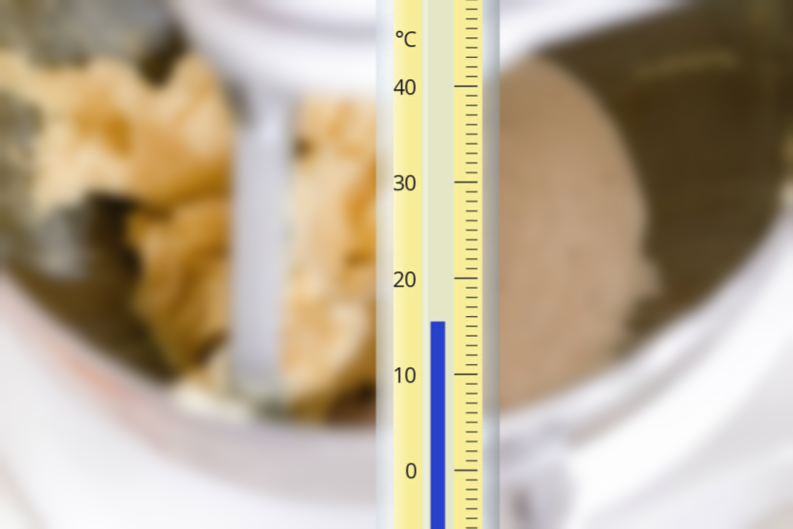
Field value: 15.5,°C
